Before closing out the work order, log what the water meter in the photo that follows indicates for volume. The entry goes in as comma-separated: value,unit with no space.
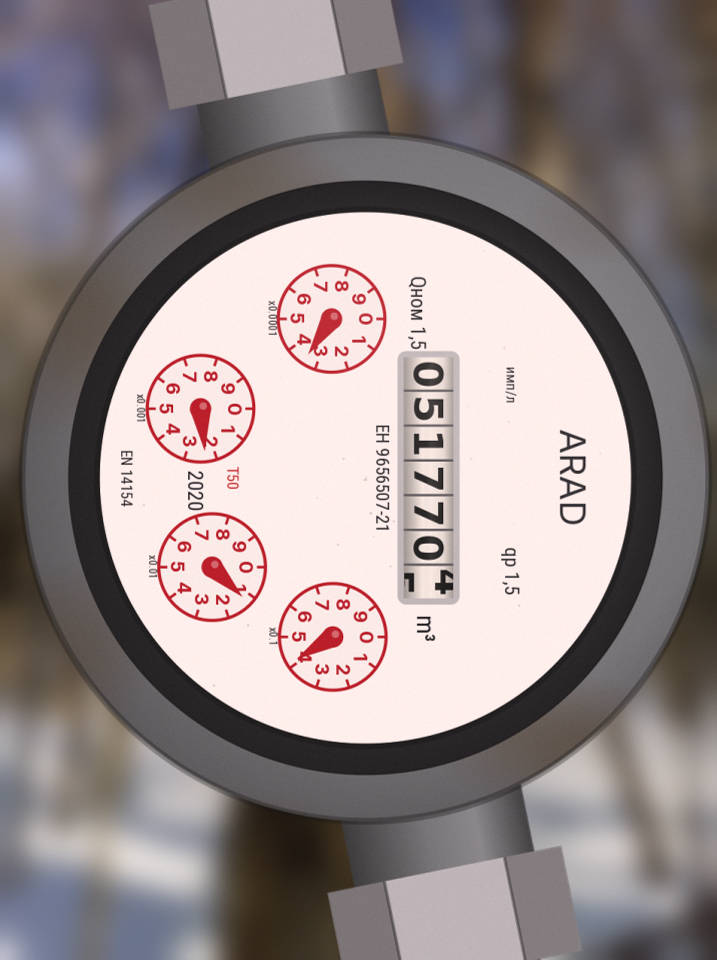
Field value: 517704.4123,m³
